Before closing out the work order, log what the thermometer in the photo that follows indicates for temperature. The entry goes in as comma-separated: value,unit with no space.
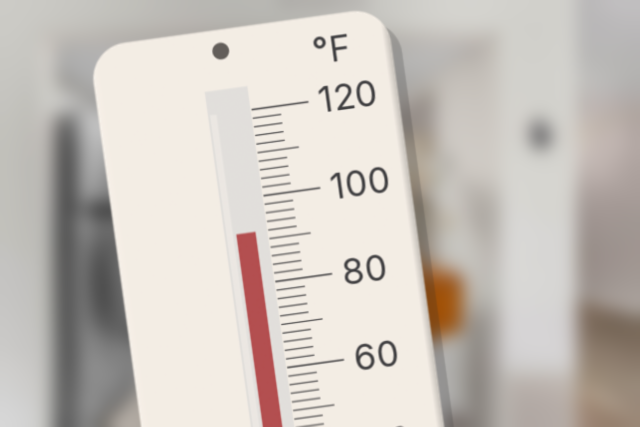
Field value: 92,°F
